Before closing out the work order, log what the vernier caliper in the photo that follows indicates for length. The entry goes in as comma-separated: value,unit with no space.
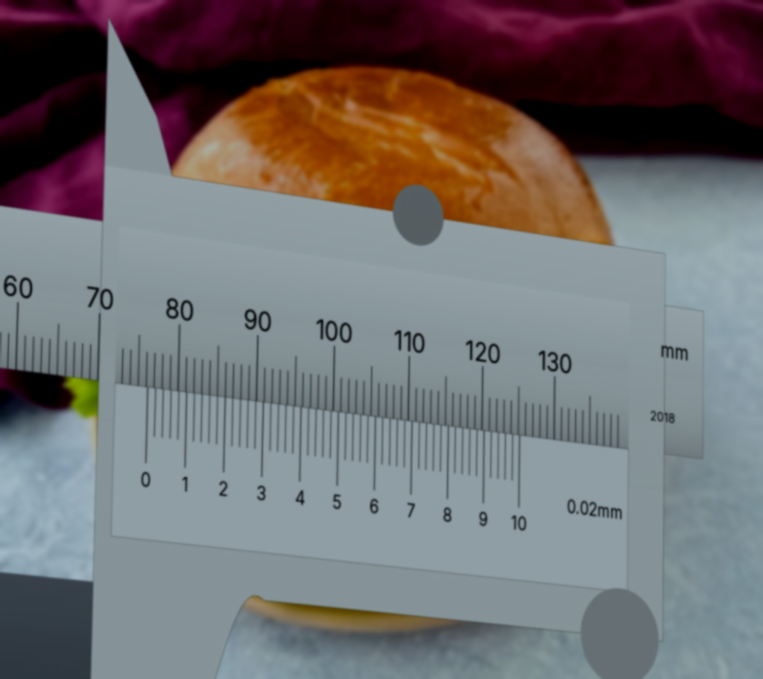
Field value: 76.2,mm
